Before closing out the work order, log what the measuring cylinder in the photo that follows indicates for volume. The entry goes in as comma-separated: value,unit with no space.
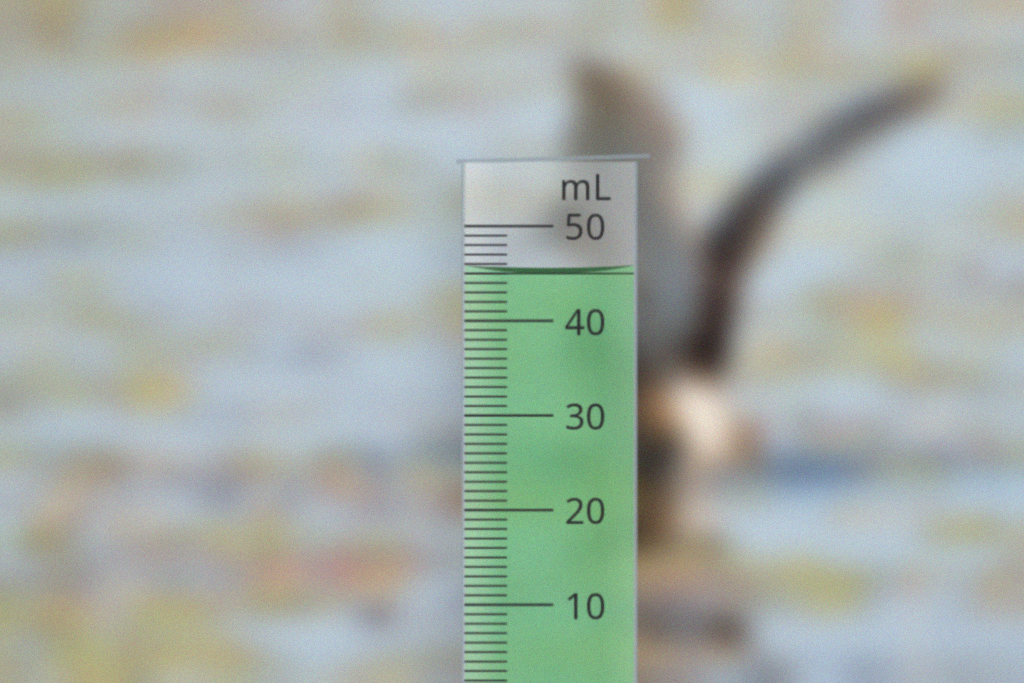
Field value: 45,mL
